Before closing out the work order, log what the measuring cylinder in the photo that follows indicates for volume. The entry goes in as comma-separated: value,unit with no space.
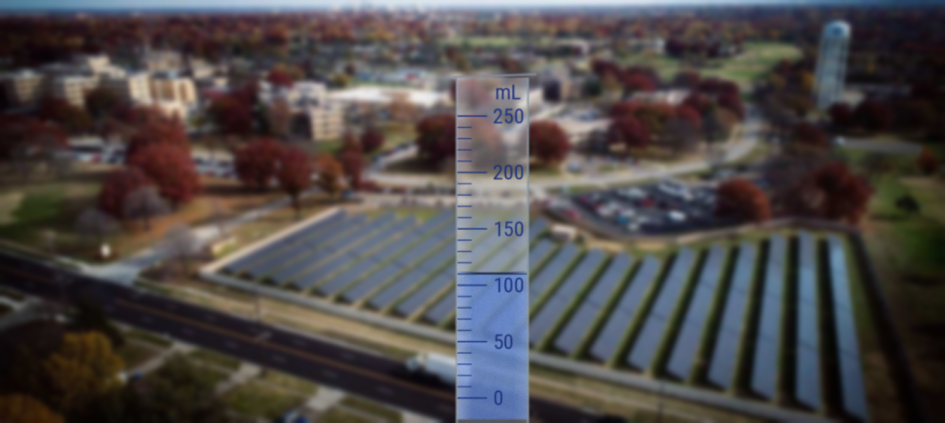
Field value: 110,mL
